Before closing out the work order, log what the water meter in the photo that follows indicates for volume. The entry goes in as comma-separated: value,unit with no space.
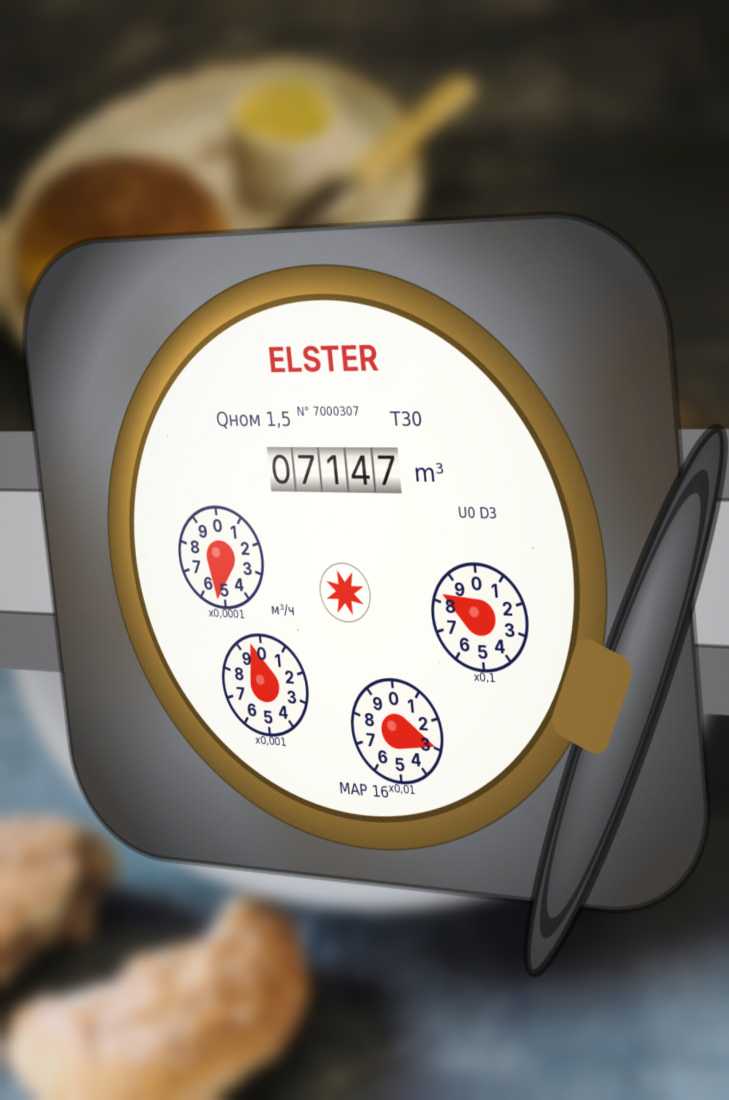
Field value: 7147.8295,m³
